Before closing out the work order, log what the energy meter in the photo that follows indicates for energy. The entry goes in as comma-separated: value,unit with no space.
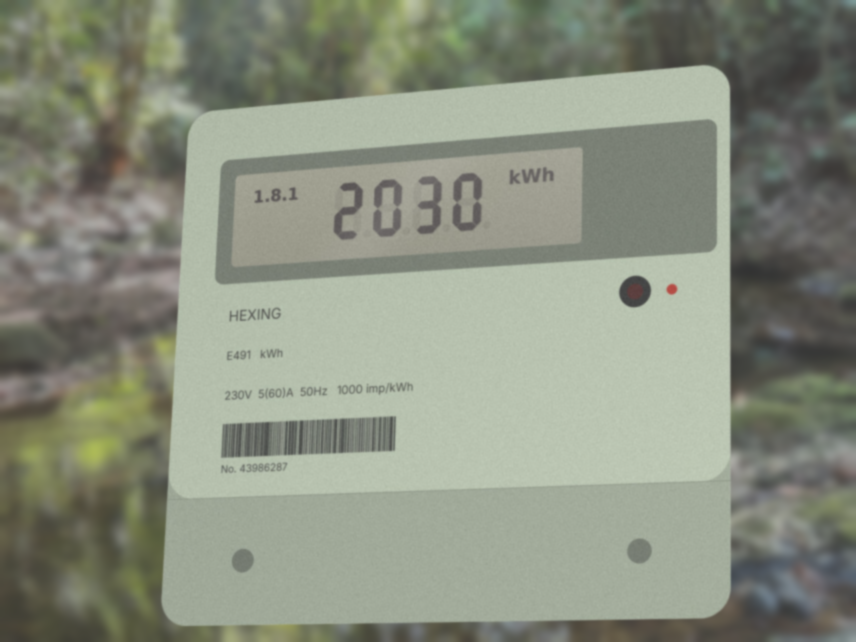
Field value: 2030,kWh
